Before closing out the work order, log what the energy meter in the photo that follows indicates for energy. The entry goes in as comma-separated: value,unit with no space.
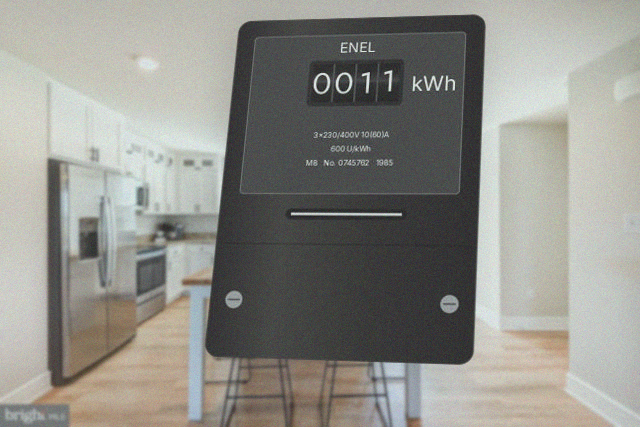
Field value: 11,kWh
